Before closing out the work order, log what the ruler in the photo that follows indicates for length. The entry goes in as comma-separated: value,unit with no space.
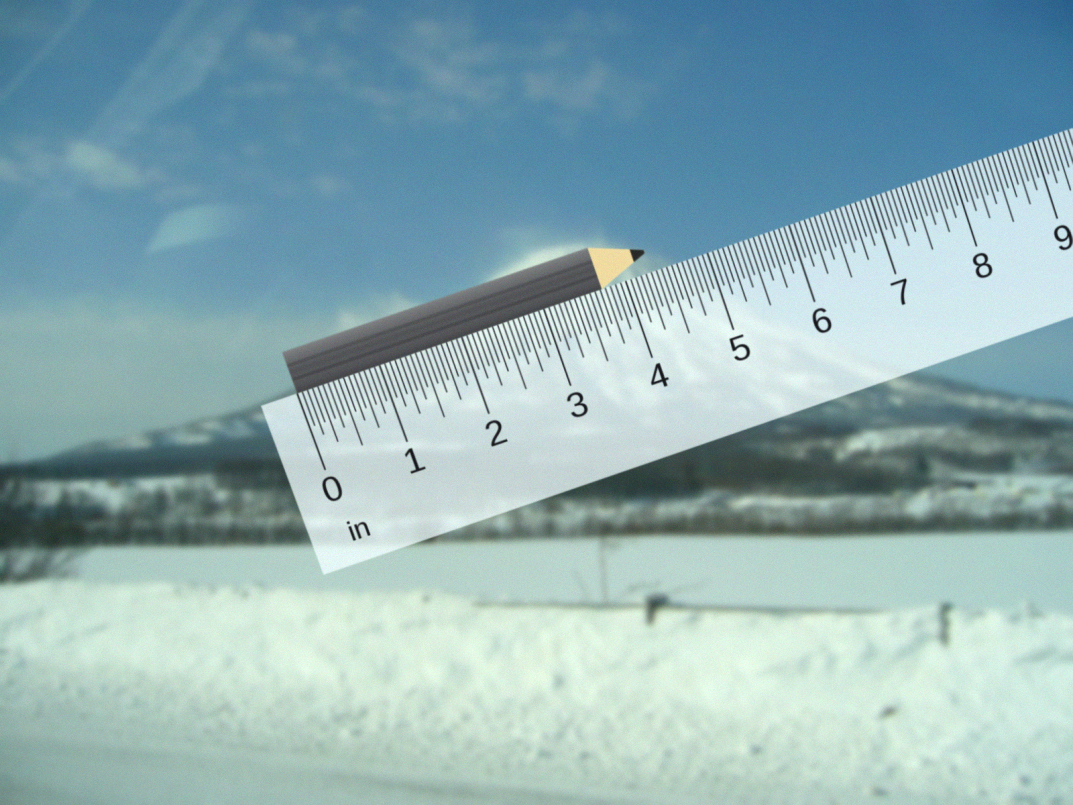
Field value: 4.3125,in
